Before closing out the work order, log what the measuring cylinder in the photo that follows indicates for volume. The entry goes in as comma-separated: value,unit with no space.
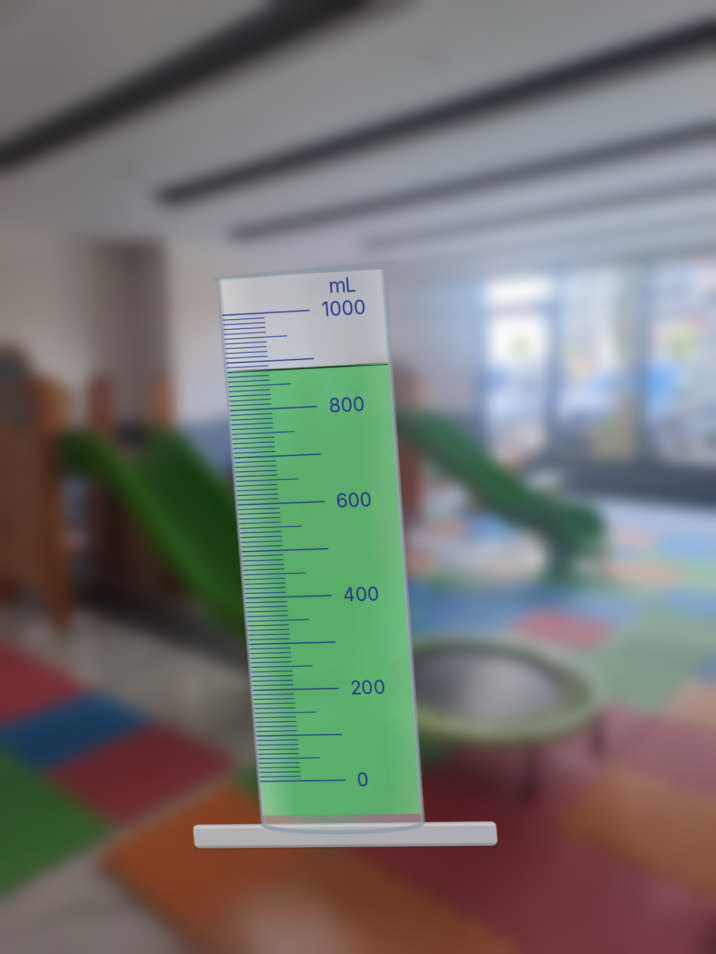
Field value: 880,mL
